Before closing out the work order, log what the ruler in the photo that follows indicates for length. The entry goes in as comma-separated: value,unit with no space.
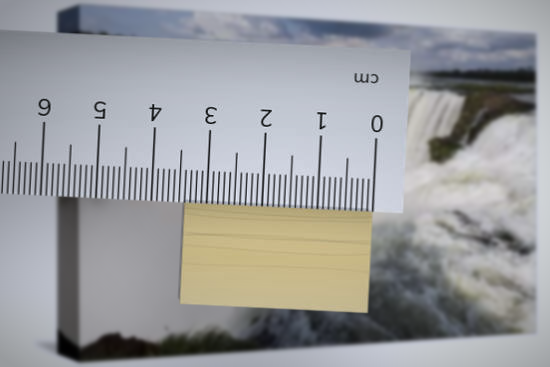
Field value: 3.4,cm
